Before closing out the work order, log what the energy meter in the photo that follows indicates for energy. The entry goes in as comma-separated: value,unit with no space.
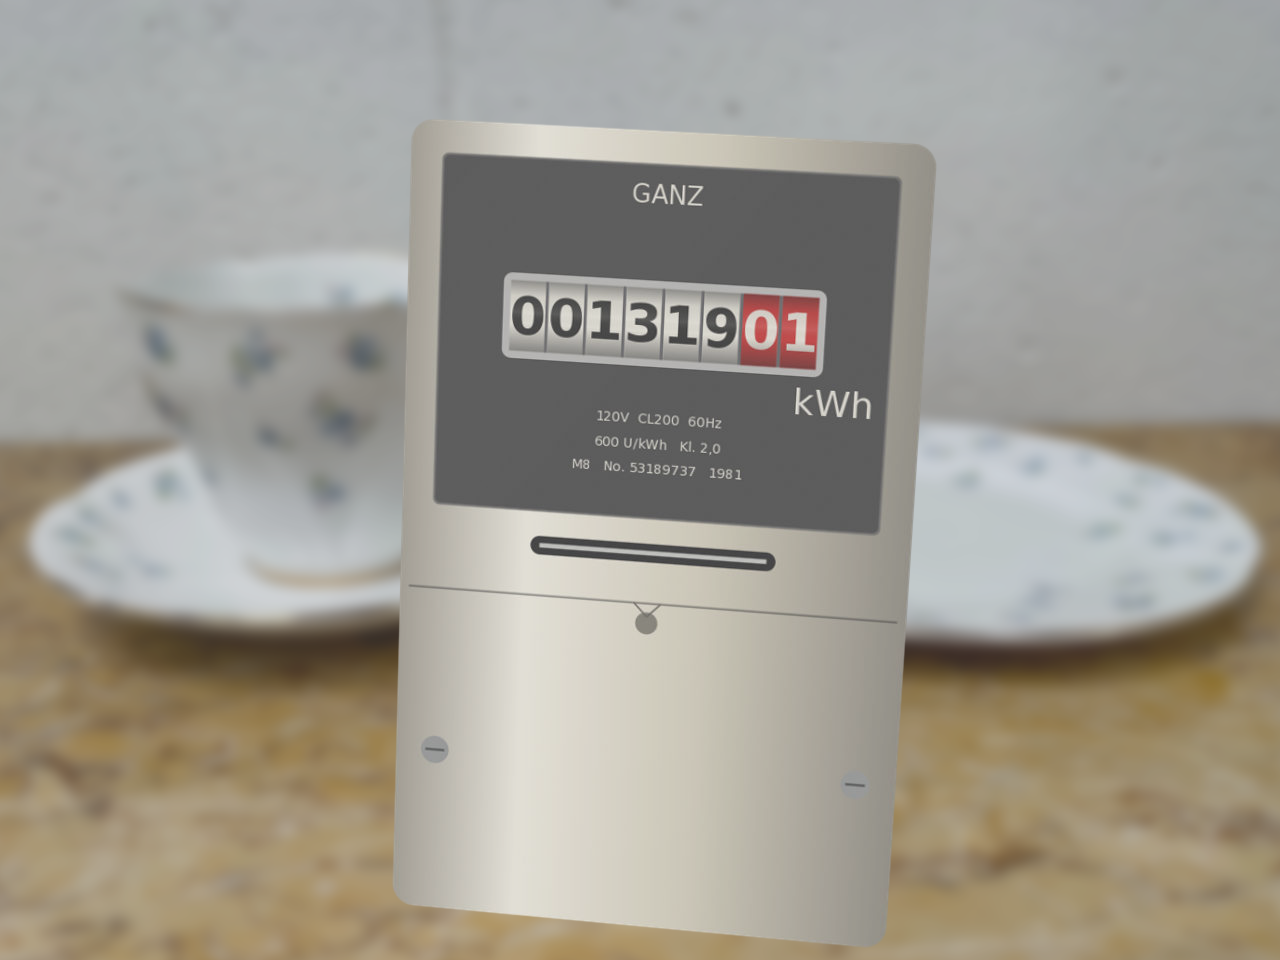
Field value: 1319.01,kWh
